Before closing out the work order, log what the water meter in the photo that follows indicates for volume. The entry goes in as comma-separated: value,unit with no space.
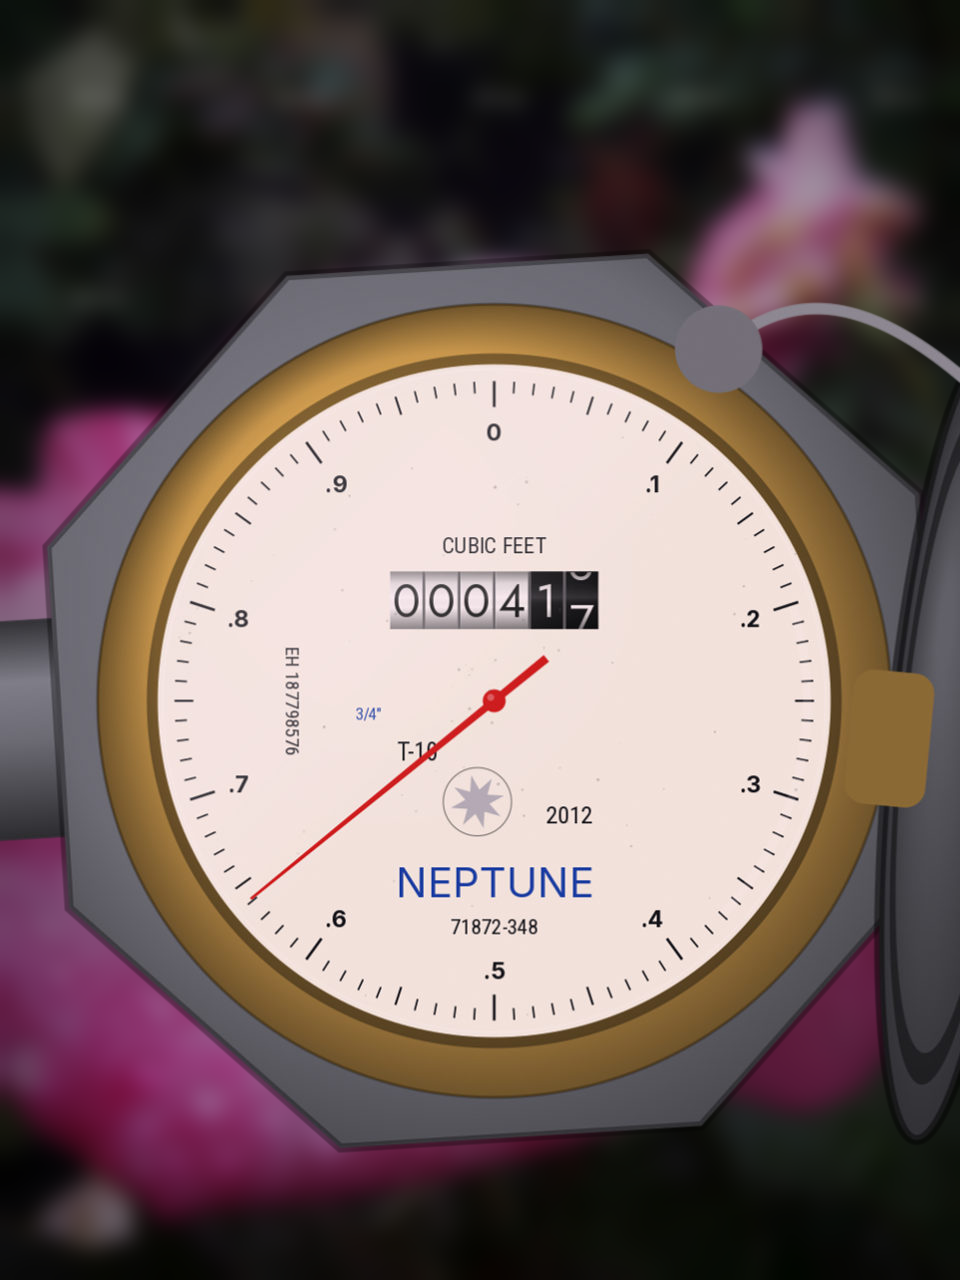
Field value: 416.64,ft³
